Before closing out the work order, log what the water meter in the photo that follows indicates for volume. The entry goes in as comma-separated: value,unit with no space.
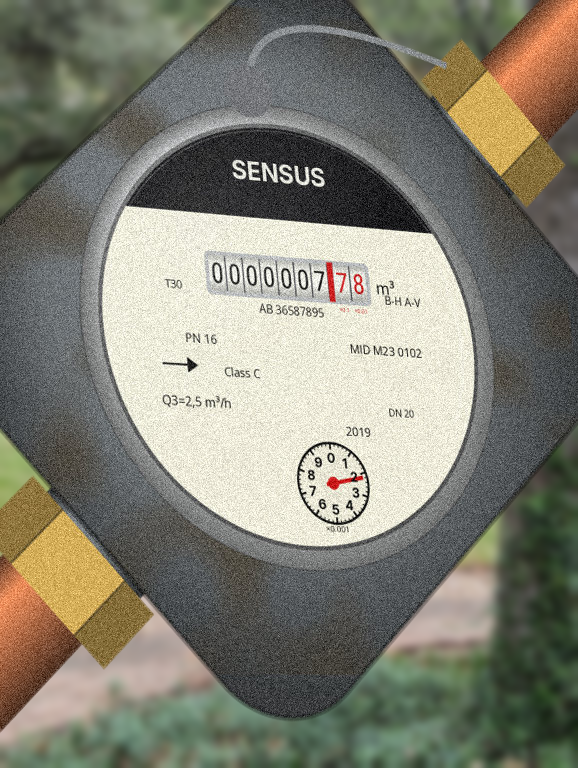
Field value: 7.782,m³
